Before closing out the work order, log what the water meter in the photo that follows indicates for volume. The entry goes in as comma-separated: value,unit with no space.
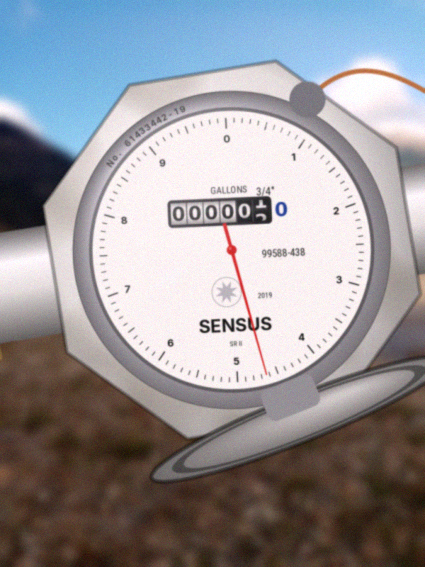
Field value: 14.6,gal
